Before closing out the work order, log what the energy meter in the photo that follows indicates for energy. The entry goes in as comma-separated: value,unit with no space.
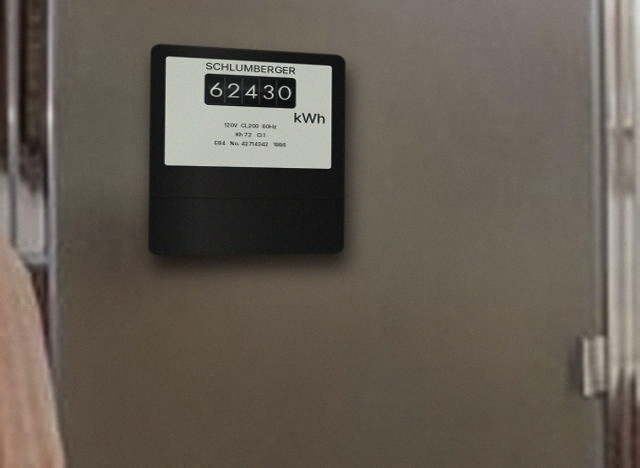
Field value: 62430,kWh
